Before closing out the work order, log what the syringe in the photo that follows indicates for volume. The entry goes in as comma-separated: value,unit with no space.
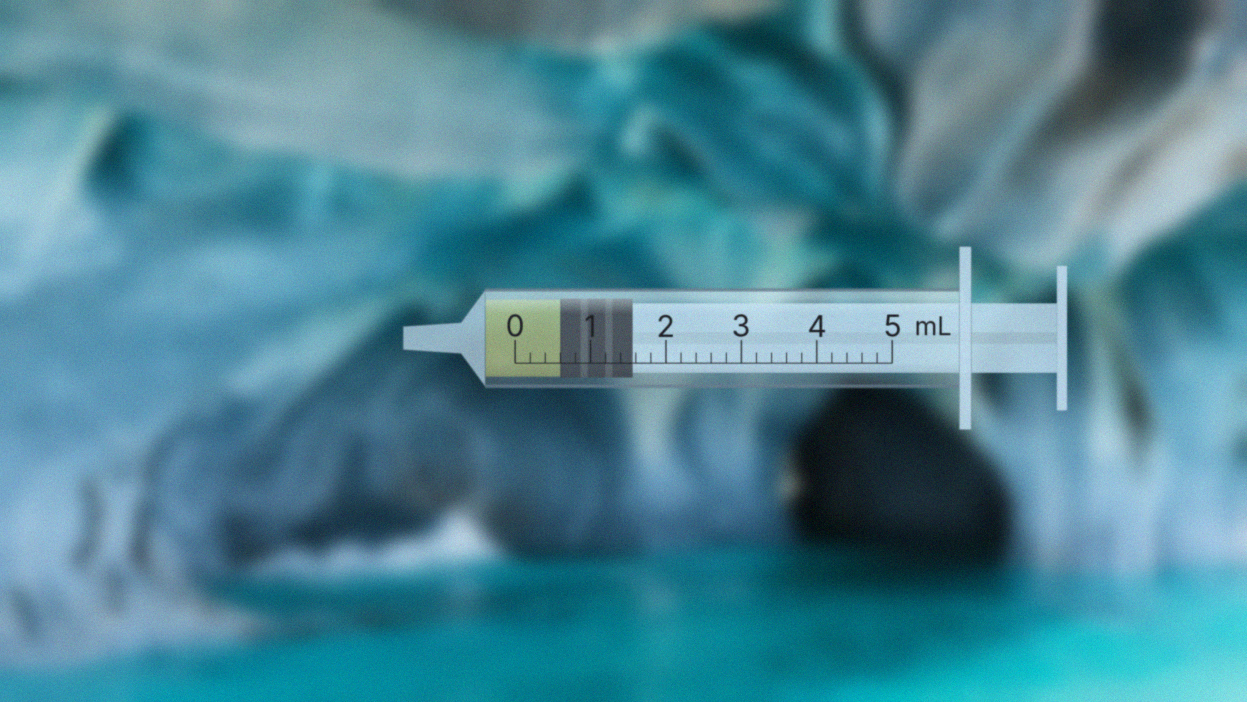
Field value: 0.6,mL
